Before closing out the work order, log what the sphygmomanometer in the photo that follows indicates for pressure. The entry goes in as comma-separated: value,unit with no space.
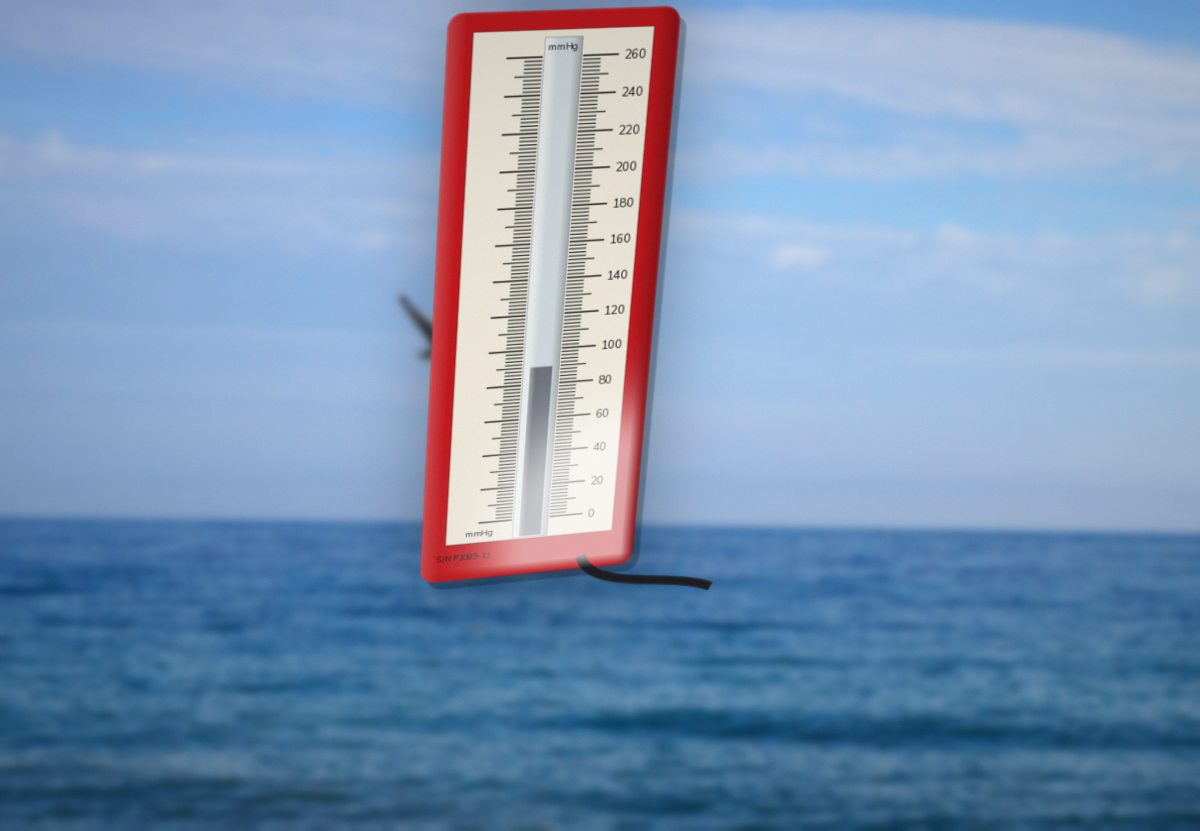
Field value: 90,mmHg
